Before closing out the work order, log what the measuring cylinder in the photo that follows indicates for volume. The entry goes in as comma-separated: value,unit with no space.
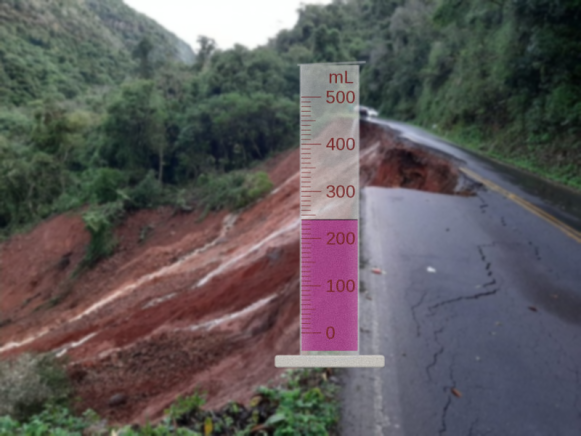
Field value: 240,mL
